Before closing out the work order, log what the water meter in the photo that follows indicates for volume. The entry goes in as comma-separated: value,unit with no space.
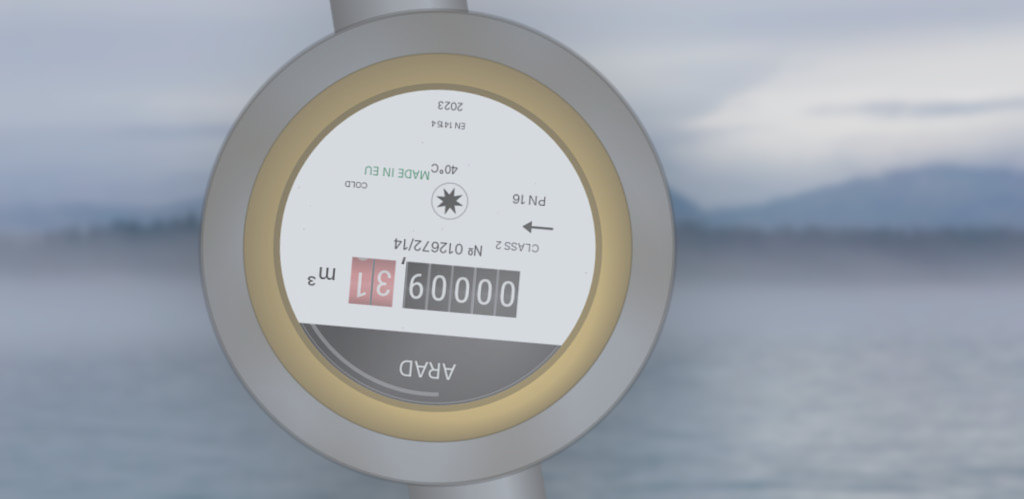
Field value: 9.31,m³
